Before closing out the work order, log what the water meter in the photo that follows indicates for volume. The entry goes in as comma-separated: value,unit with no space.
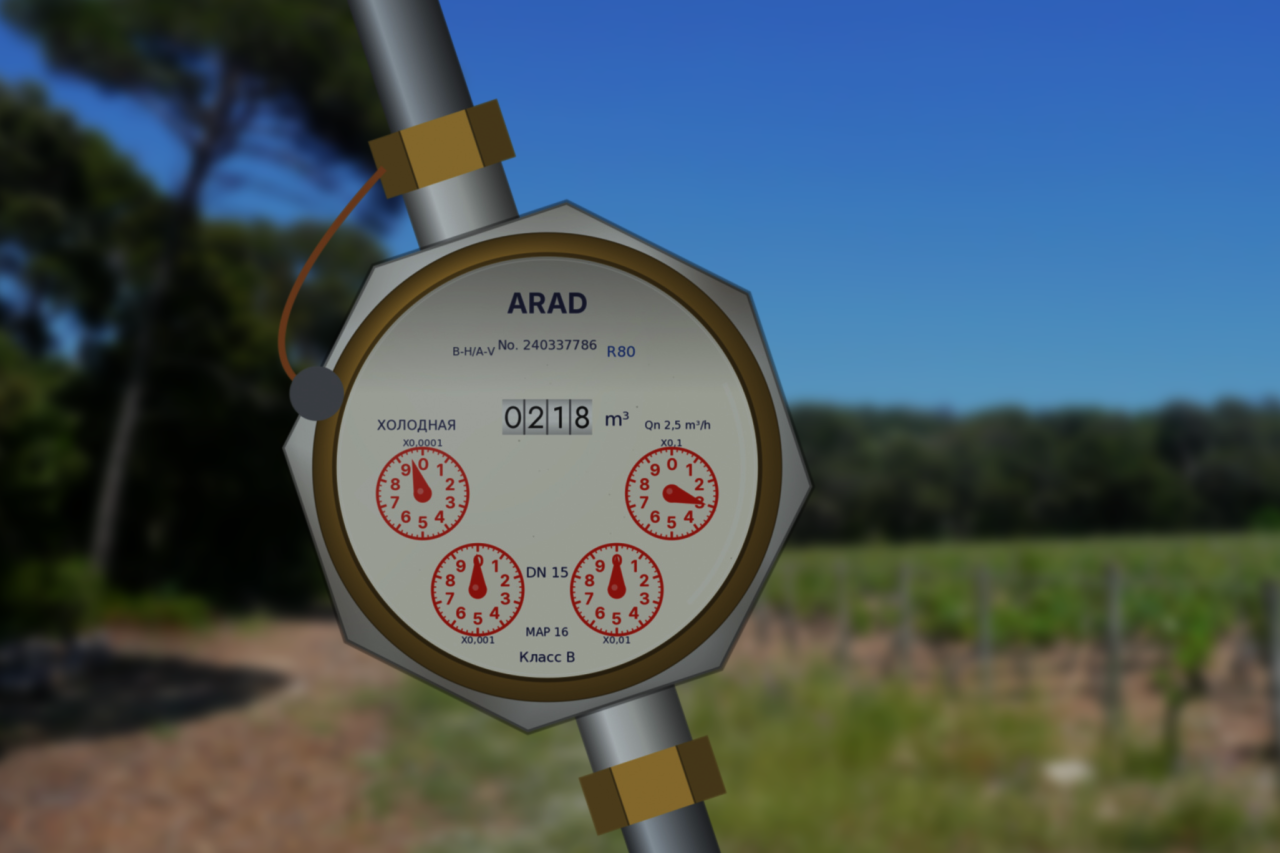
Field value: 218.2999,m³
